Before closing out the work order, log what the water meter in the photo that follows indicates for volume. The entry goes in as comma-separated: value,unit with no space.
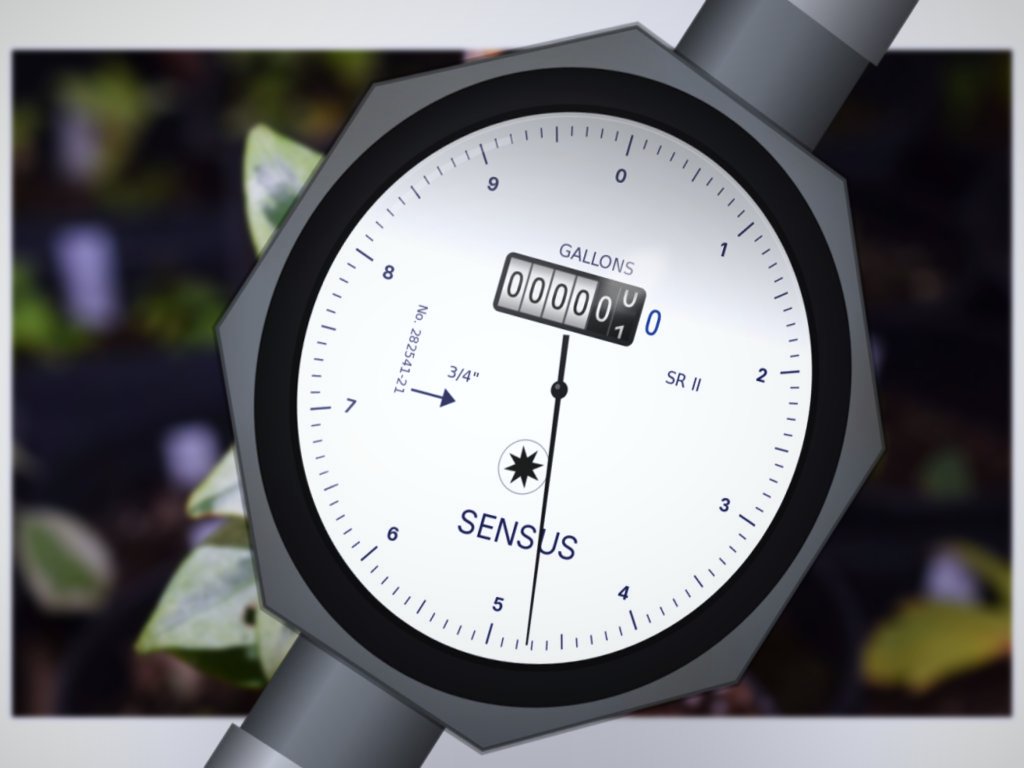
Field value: 4.7,gal
